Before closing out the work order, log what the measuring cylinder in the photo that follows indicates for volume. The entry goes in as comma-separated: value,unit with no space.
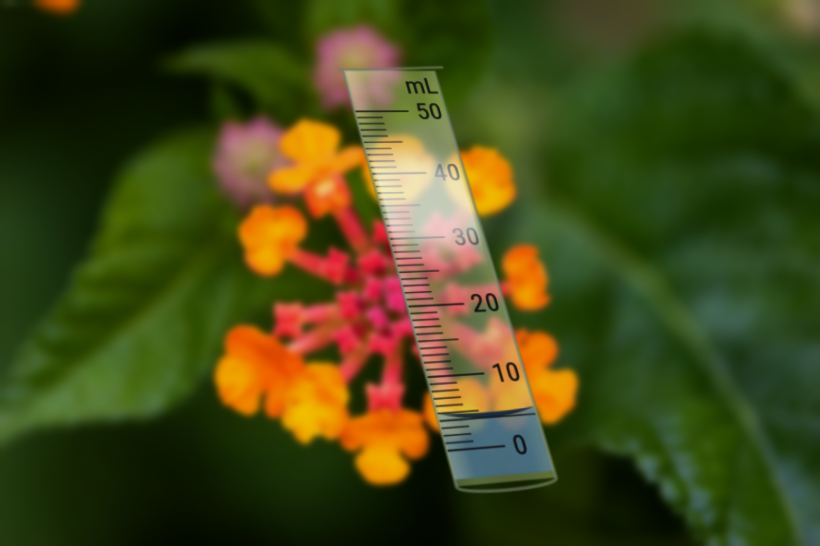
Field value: 4,mL
